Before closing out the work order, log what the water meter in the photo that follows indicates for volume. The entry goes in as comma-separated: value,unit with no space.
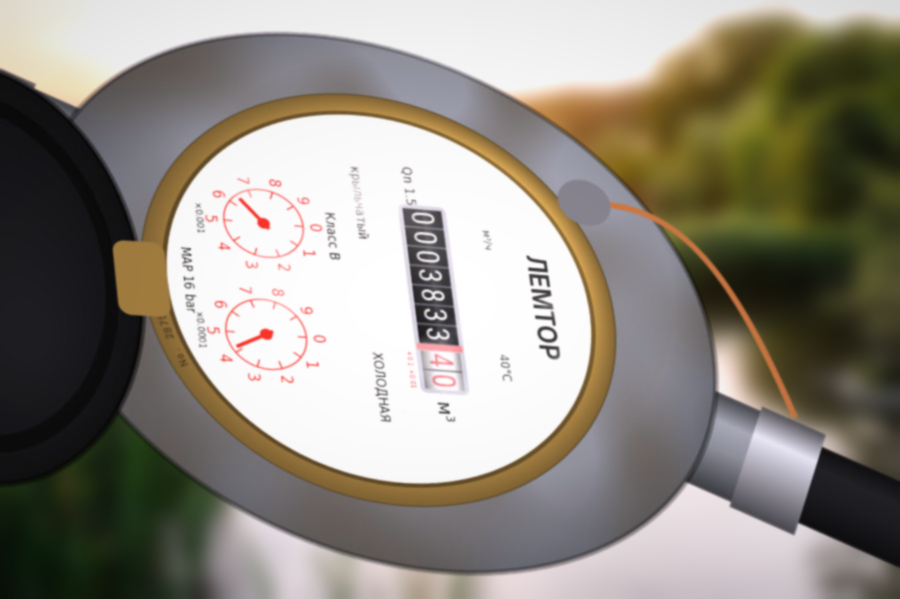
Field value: 3833.4064,m³
